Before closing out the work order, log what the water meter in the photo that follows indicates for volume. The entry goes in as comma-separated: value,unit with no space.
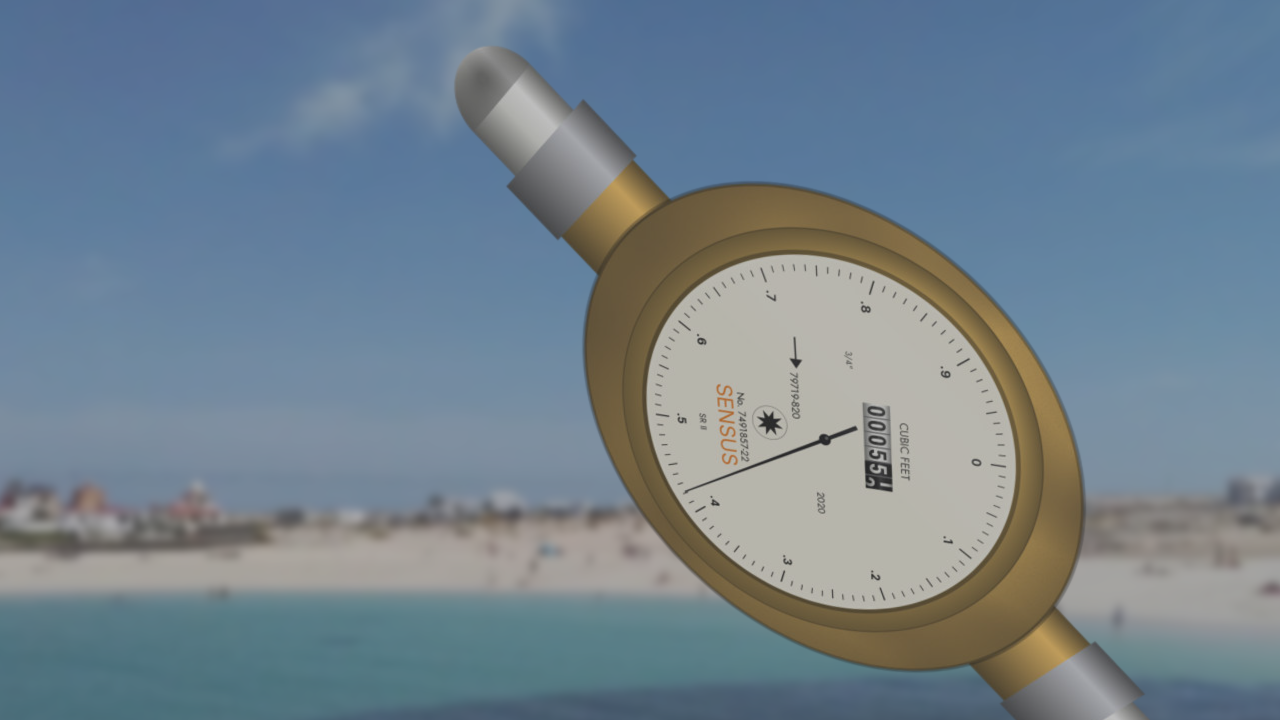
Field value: 551.42,ft³
